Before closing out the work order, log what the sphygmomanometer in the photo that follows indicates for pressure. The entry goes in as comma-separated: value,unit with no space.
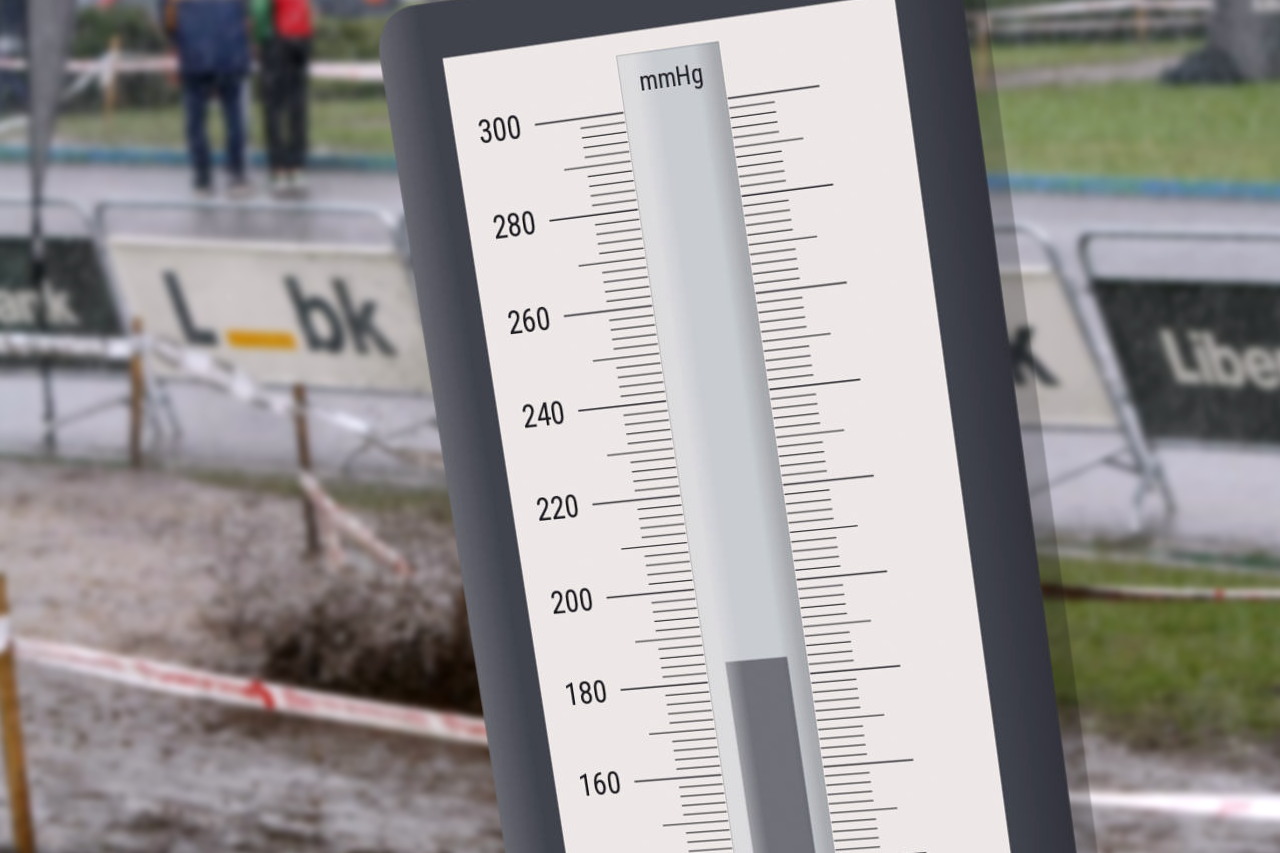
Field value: 184,mmHg
